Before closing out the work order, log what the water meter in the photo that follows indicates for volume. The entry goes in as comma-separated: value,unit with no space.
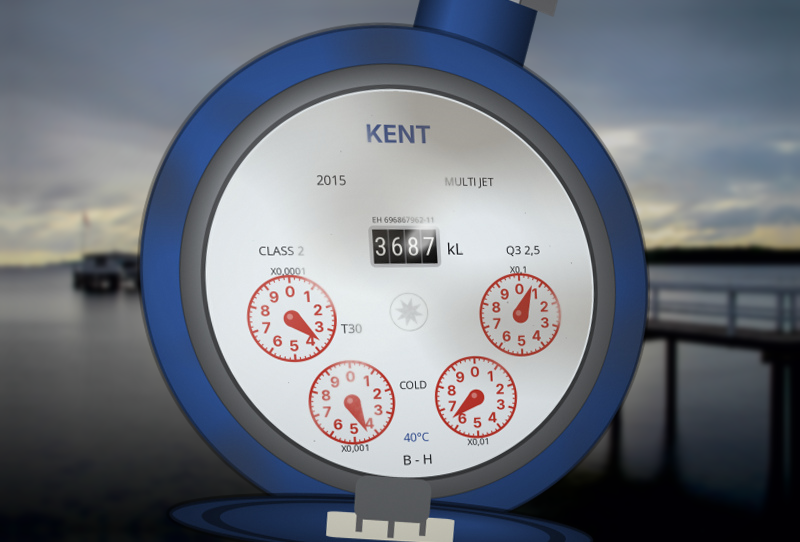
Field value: 3687.0643,kL
